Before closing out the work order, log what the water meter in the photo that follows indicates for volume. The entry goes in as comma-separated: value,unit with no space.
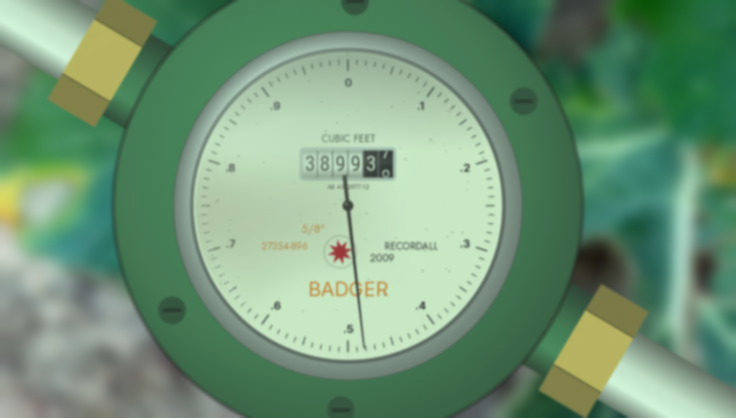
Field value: 389937.48,ft³
